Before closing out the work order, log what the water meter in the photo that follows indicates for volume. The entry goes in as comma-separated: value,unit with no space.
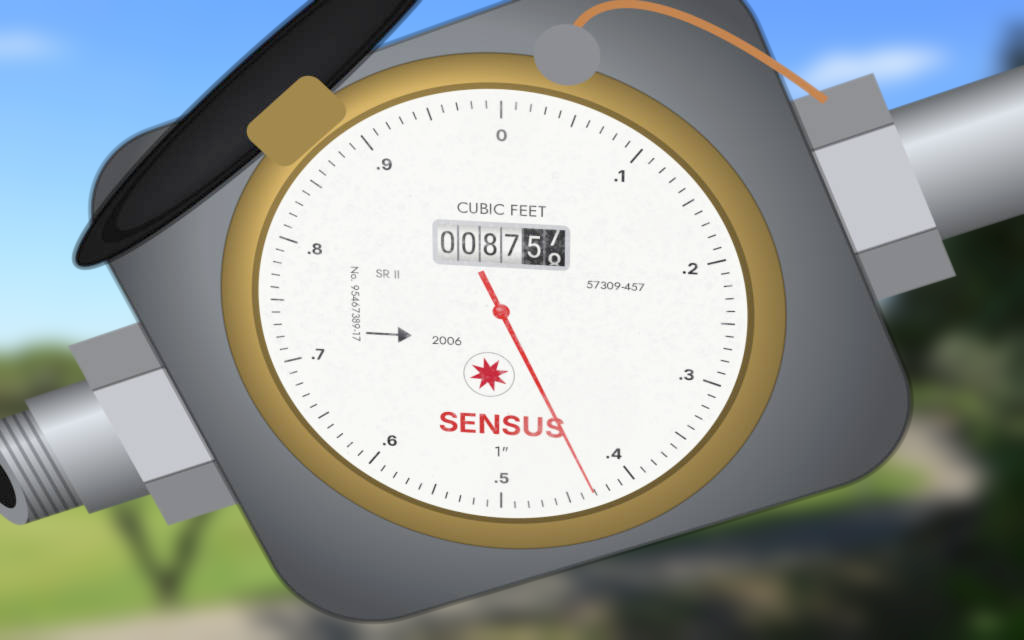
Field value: 8757.43,ft³
